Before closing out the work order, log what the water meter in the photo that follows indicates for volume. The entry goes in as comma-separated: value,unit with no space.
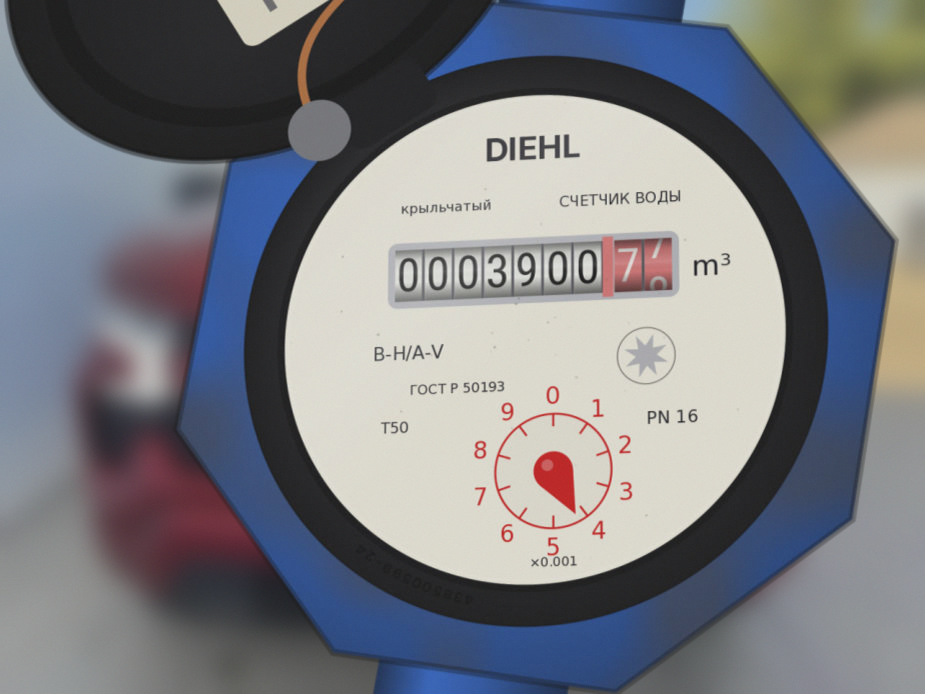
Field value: 3900.774,m³
